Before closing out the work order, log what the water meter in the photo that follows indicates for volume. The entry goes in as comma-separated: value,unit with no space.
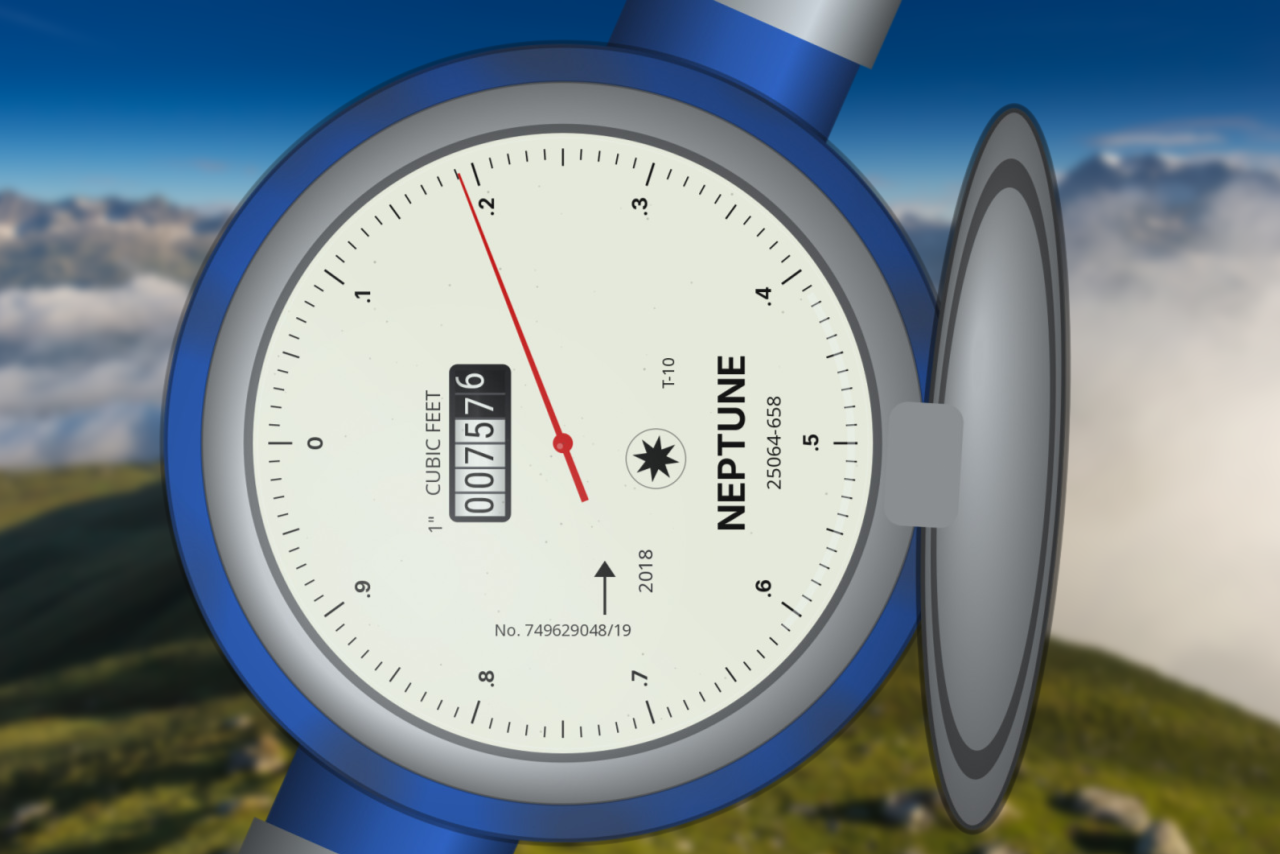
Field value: 7576.19,ft³
